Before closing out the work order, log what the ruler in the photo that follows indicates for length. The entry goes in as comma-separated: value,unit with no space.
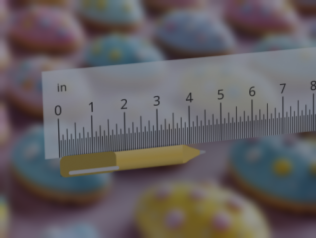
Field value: 4.5,in
